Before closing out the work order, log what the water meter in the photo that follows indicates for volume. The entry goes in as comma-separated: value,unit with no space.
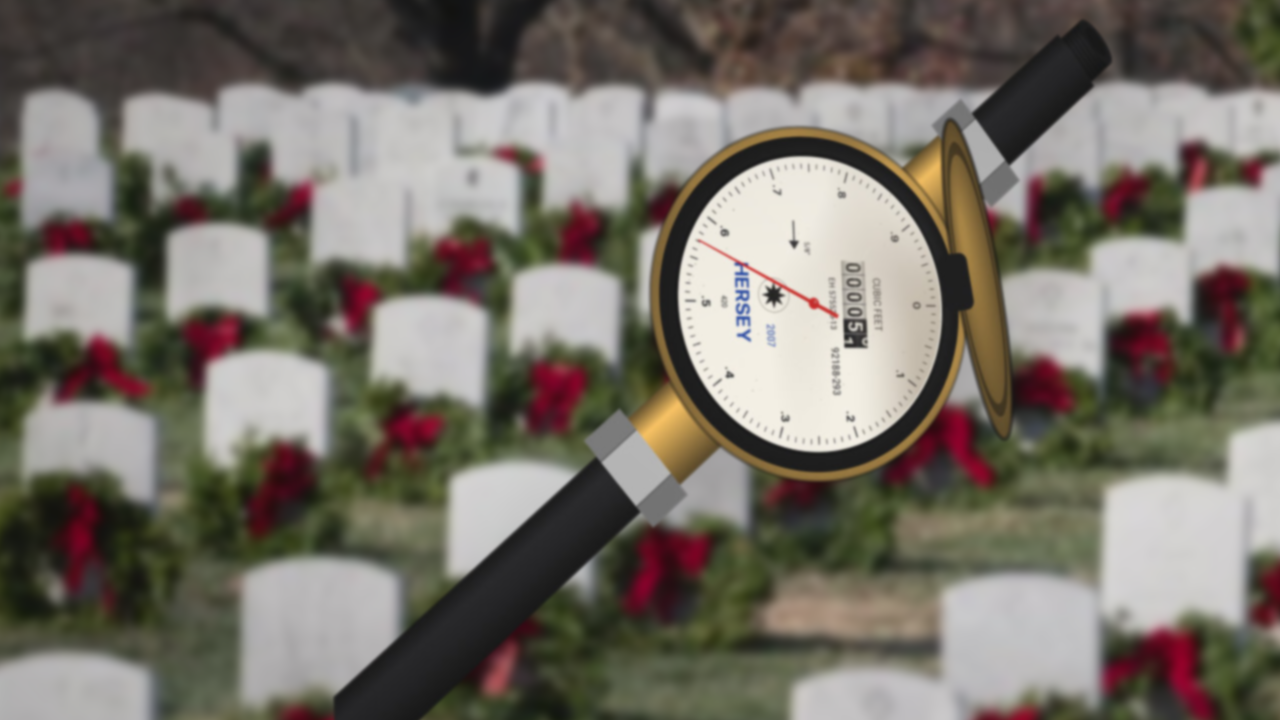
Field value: 50.57,ft³
